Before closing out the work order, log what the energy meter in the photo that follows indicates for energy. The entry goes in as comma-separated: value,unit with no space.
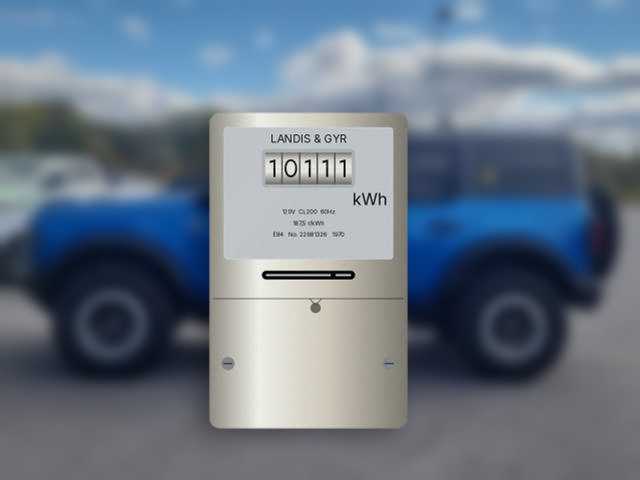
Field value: 10111,kWh
